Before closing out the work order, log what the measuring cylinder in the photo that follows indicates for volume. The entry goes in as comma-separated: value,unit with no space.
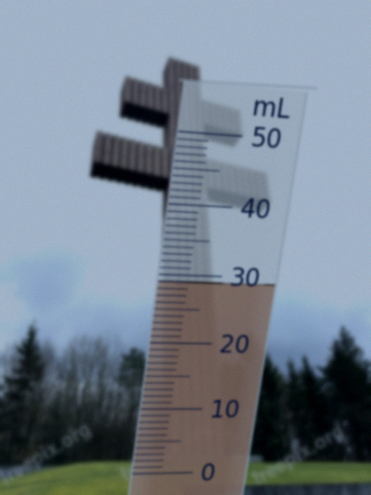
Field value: 29,mL
